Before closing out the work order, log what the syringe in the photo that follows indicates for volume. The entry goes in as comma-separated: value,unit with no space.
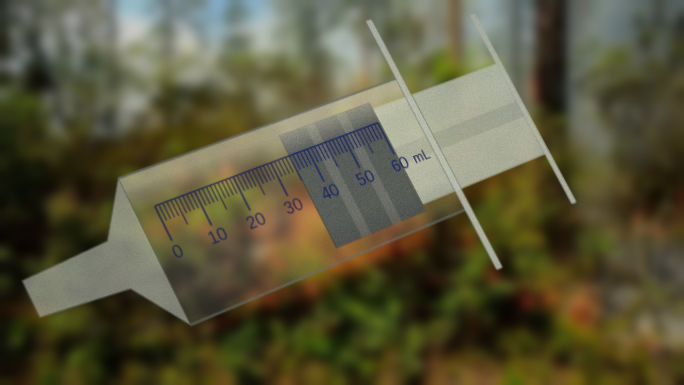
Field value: 35,mL
